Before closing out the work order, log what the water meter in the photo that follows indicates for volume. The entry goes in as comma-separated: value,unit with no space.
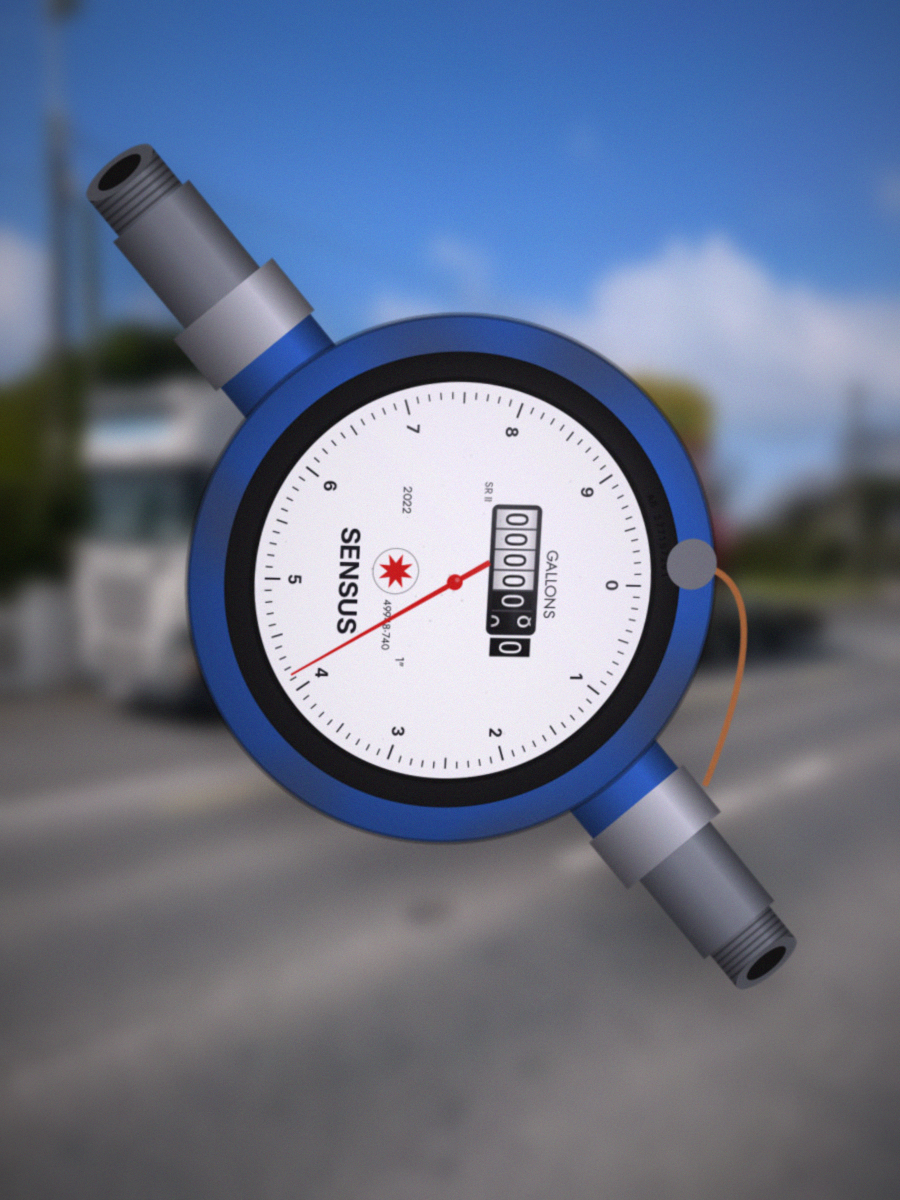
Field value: 84.1,gal
